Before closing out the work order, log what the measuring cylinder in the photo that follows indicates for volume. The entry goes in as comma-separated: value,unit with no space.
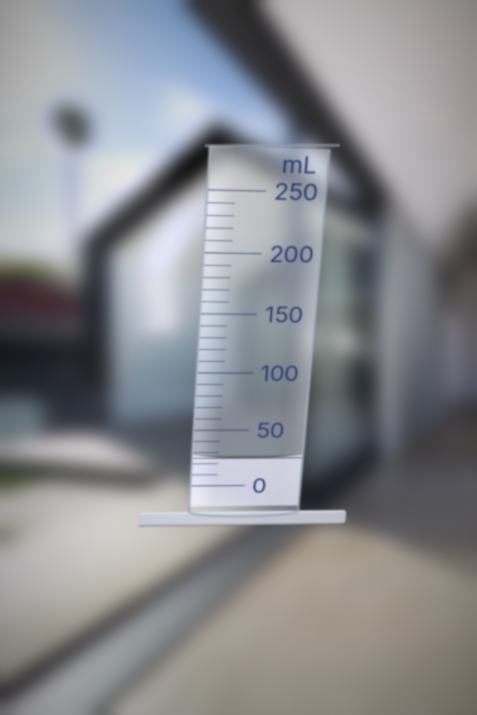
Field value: 25,mL
